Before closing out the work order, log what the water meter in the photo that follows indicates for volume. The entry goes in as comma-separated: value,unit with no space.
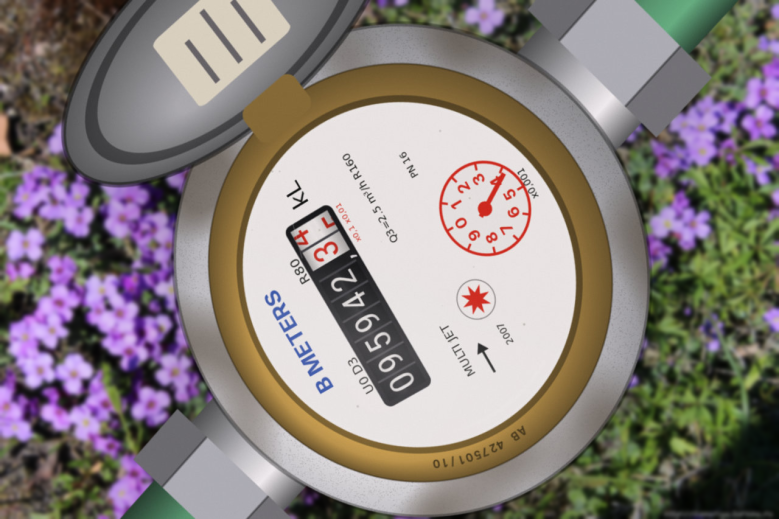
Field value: 95942.344,kL
